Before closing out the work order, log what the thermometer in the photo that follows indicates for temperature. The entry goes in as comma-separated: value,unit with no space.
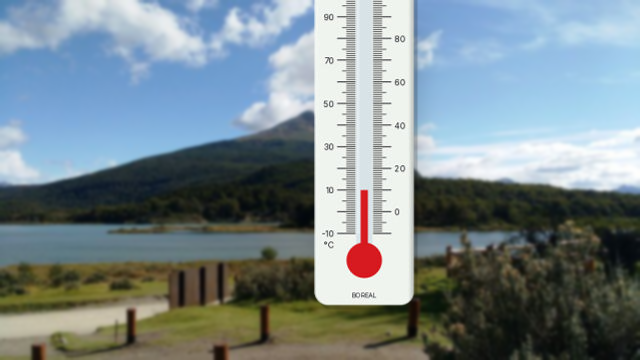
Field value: 10,°C
